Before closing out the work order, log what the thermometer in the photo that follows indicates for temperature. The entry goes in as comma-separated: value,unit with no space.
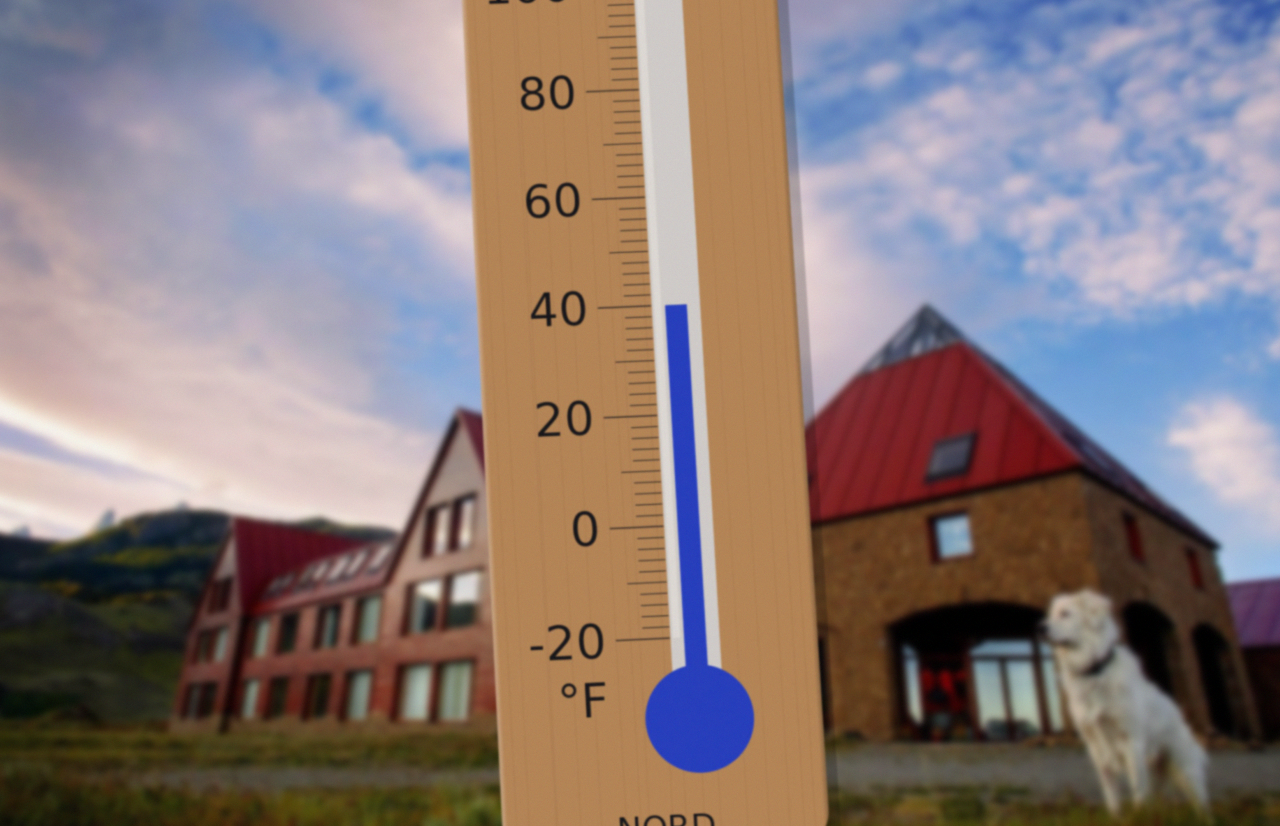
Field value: 40,°F
